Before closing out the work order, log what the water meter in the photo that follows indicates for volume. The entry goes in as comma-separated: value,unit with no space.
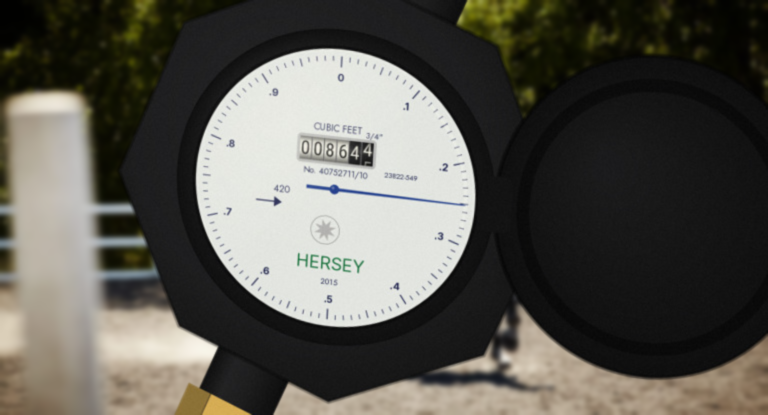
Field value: 8644.25,ft³
